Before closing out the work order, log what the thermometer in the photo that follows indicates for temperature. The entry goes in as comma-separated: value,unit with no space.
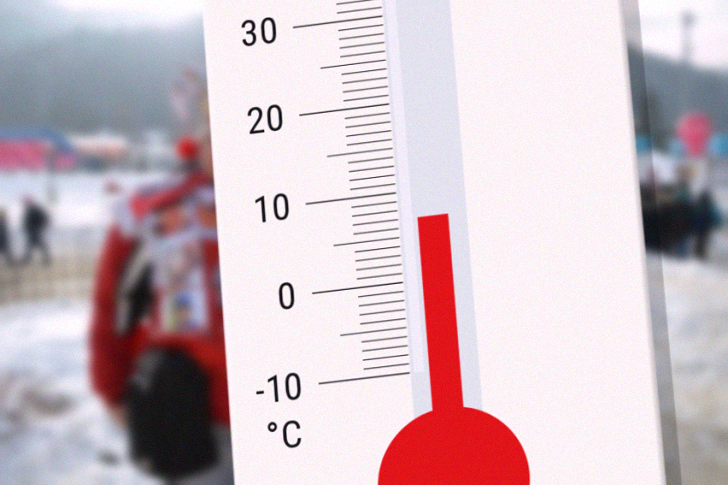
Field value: 7,°C
